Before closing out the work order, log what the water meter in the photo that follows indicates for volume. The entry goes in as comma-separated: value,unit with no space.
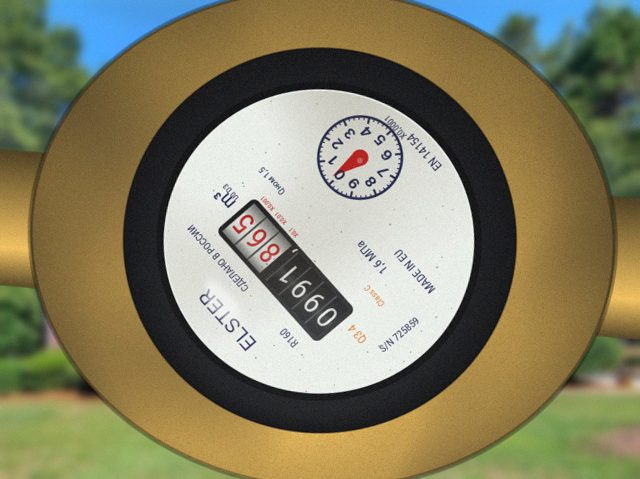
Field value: 991.8650,m³
